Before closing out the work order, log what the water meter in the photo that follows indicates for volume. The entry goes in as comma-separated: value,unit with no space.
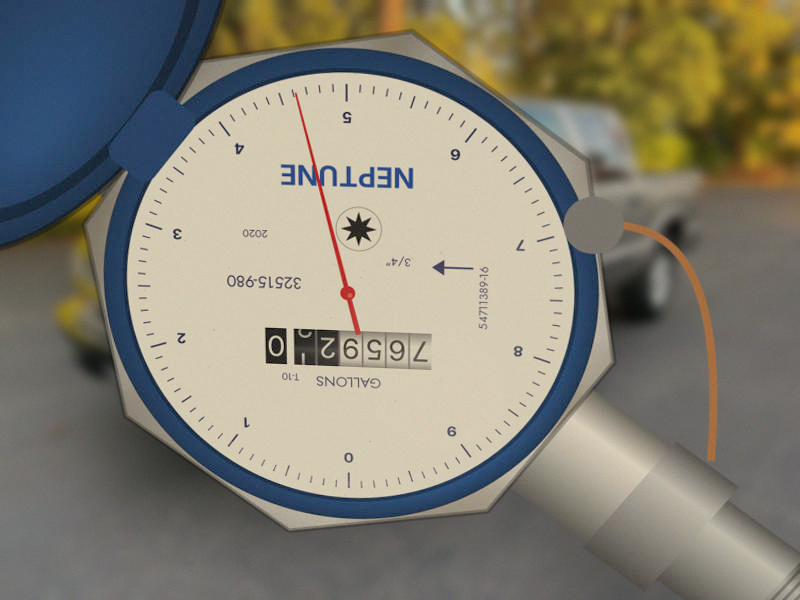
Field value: 7659214.6,gal
